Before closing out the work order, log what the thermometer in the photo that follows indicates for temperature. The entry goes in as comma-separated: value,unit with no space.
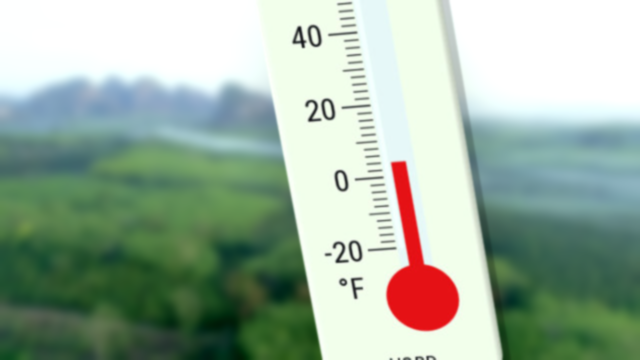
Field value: 4,°F
